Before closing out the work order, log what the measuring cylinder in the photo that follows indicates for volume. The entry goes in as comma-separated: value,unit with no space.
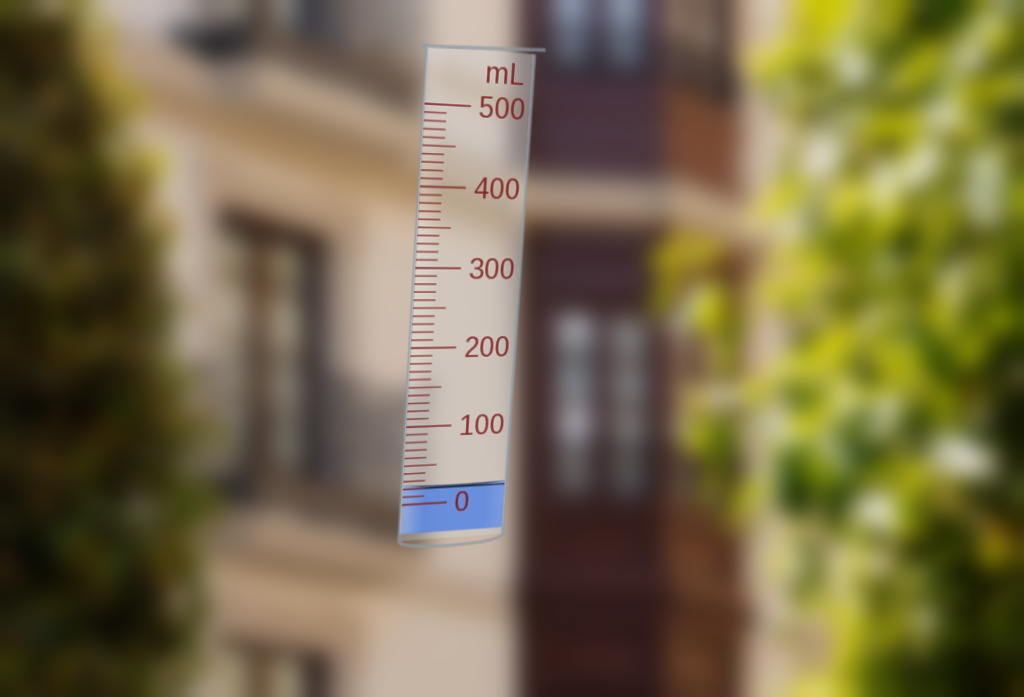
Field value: 20,mL
